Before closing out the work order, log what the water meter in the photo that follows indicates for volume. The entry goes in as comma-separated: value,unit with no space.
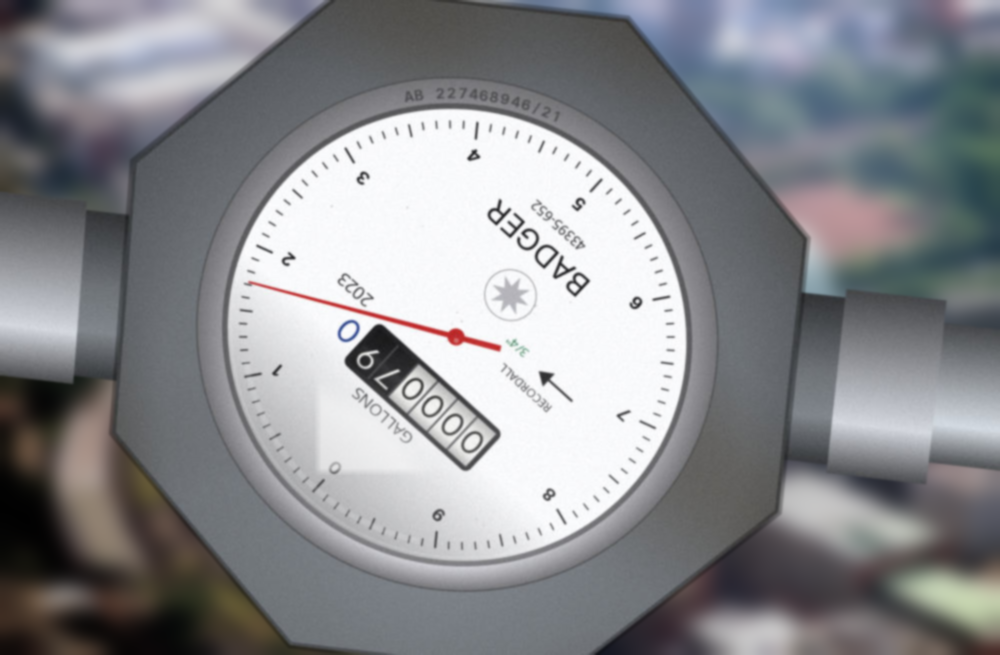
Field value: 791.7,gal
